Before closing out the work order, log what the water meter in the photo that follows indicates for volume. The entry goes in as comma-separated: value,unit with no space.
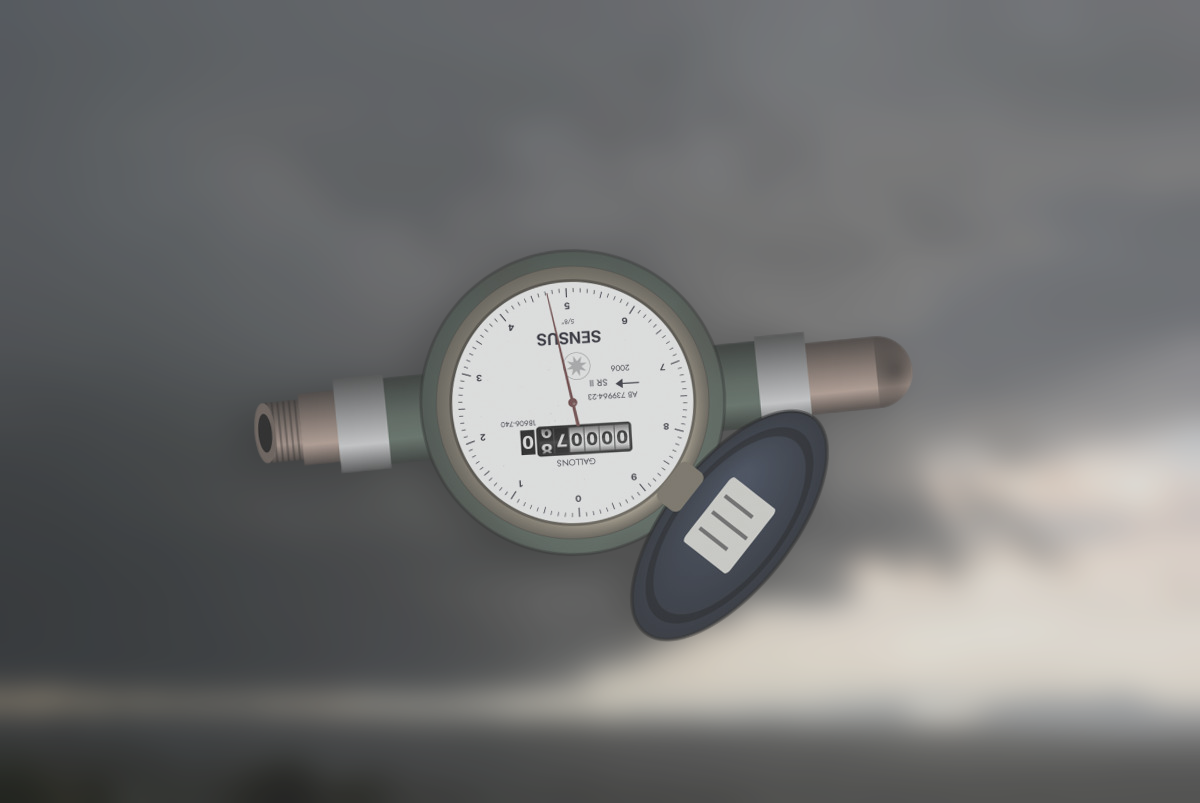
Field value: 784.7,gal
